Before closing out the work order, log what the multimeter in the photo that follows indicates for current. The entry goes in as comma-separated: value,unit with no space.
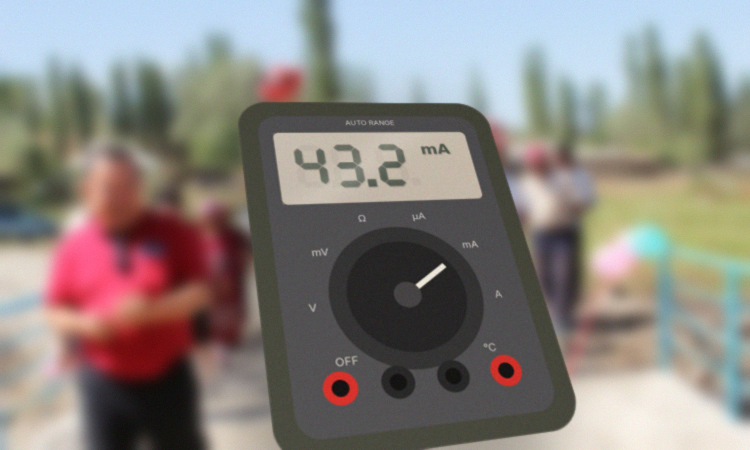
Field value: 43.2,mA
